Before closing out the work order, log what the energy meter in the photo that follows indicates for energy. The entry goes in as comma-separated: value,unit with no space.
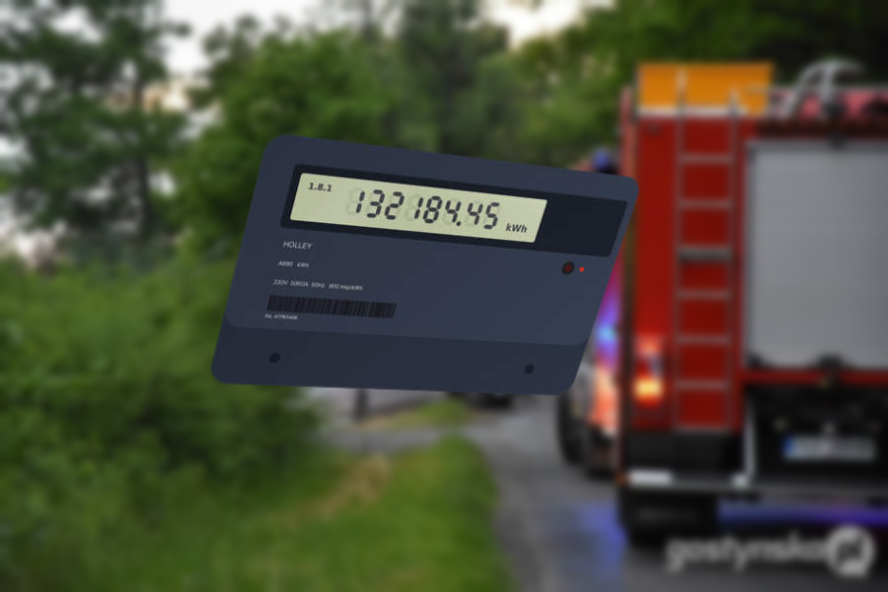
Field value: 132184.45,kWh
